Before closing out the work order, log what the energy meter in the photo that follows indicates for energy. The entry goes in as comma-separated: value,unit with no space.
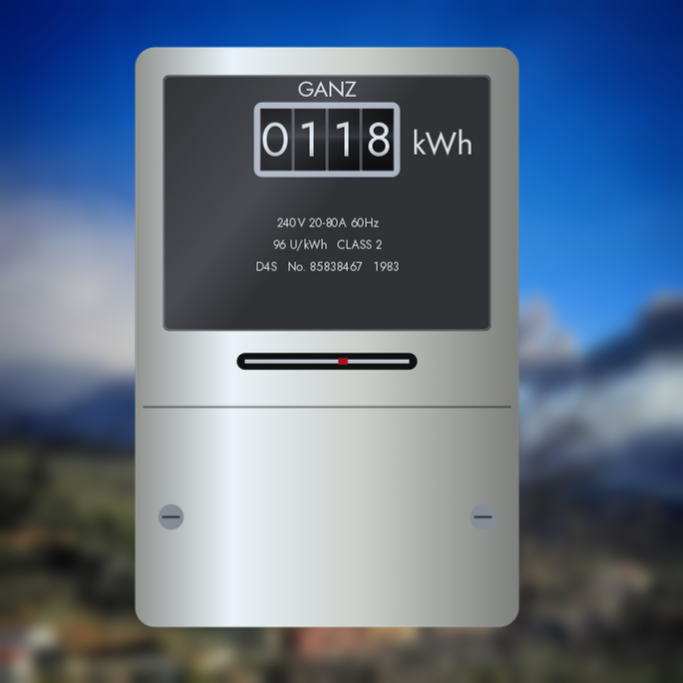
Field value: 118,kWh
